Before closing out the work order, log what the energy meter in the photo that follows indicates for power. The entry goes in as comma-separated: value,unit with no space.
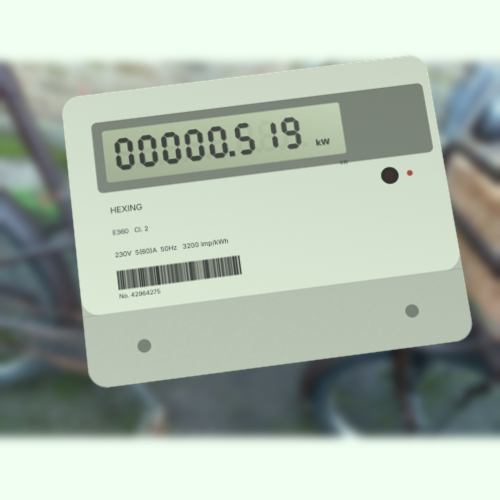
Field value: 0.519,kW
